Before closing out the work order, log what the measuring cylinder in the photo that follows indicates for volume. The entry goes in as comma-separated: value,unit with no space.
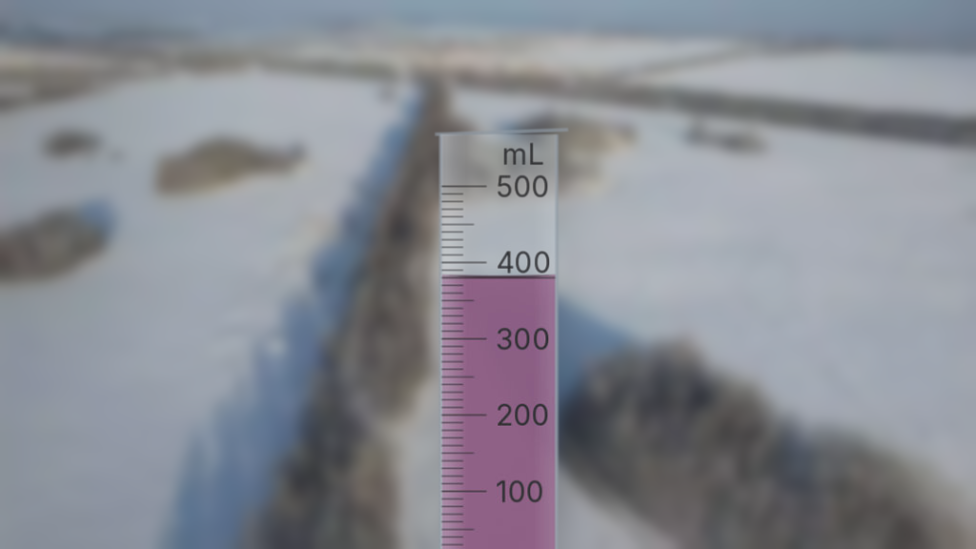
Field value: 380,mL
